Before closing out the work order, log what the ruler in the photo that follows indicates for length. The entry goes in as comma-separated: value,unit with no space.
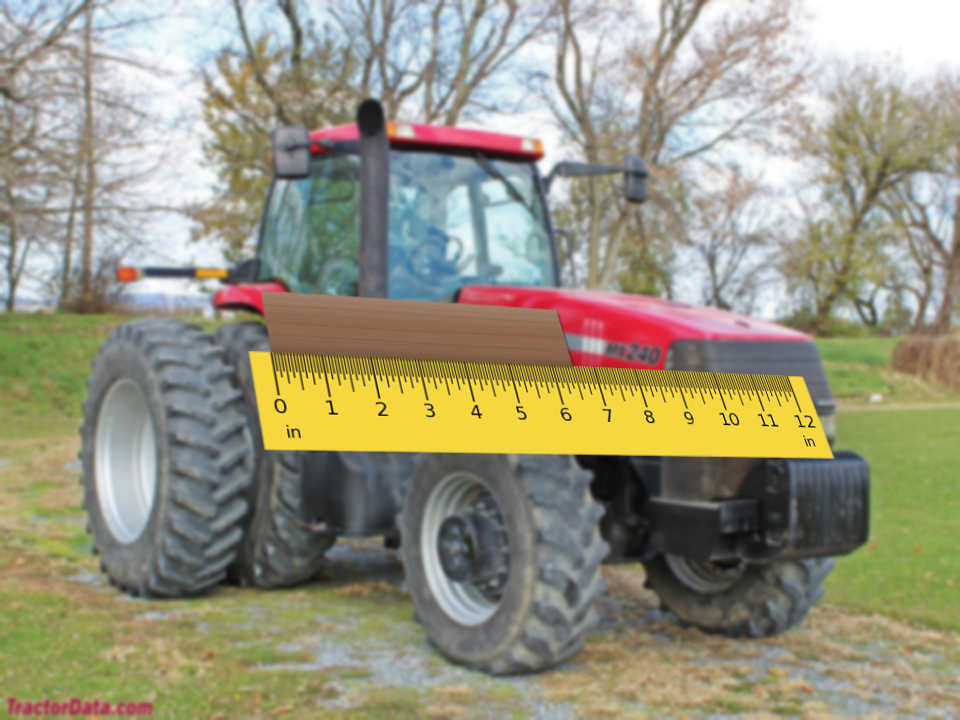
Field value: 6.5,in
